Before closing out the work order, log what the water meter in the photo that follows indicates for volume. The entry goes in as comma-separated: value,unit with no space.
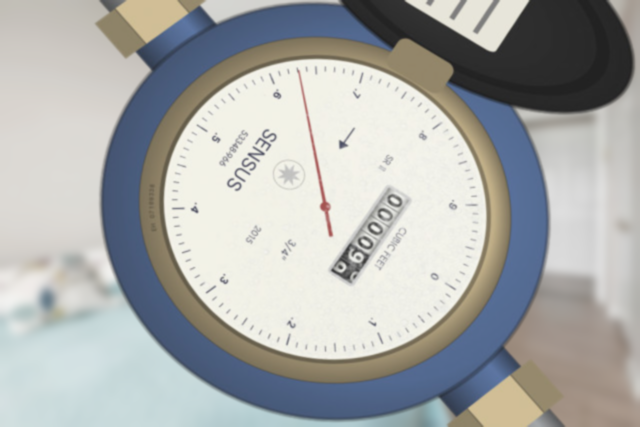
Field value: 98.63,ft³
